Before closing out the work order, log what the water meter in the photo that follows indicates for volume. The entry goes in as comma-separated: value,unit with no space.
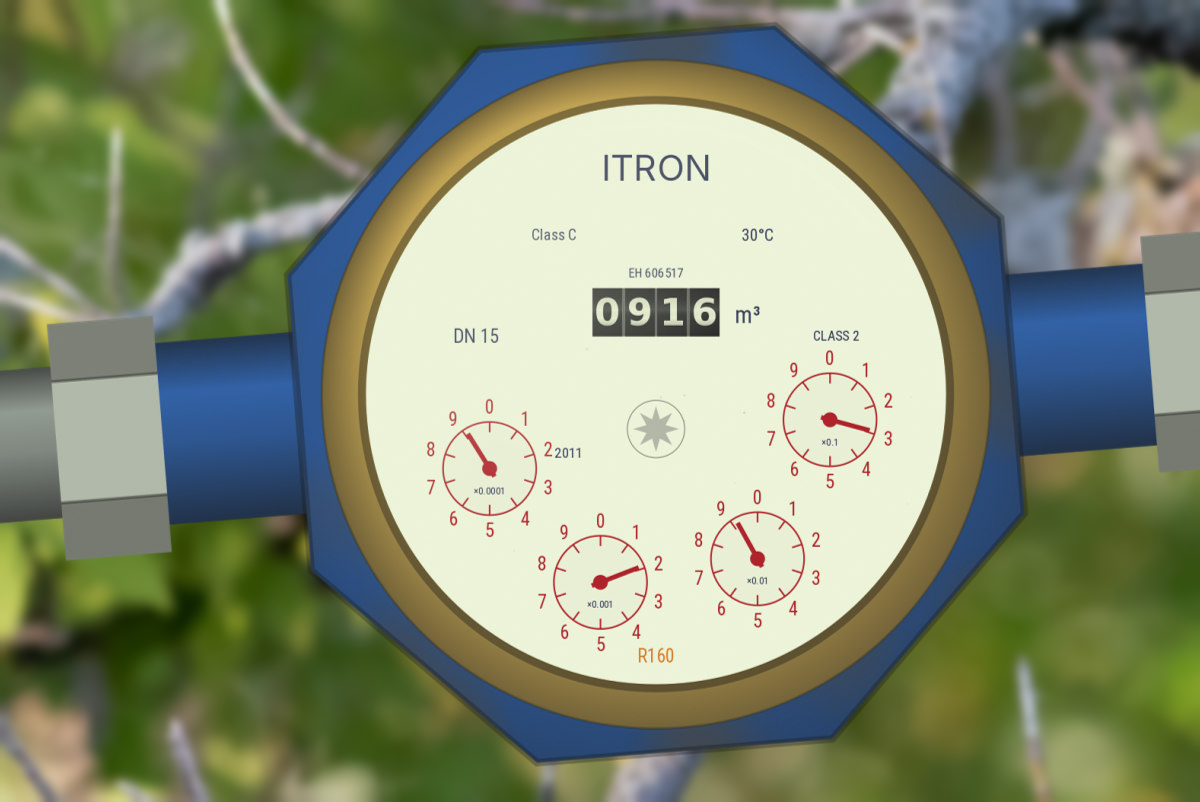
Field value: 916.2919,m³
